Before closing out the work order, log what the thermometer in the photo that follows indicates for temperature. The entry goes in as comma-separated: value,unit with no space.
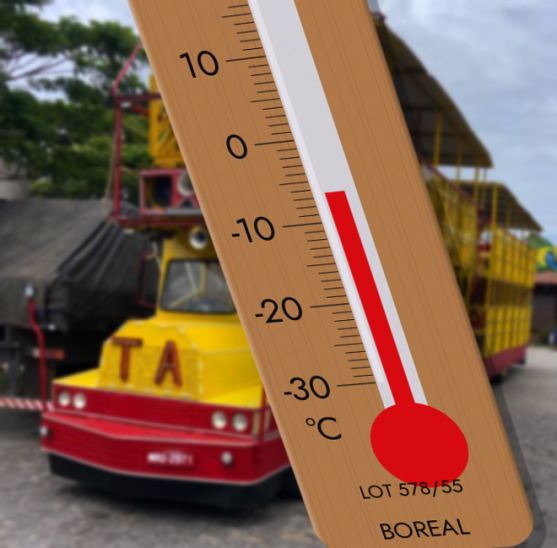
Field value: -6.5,°C
